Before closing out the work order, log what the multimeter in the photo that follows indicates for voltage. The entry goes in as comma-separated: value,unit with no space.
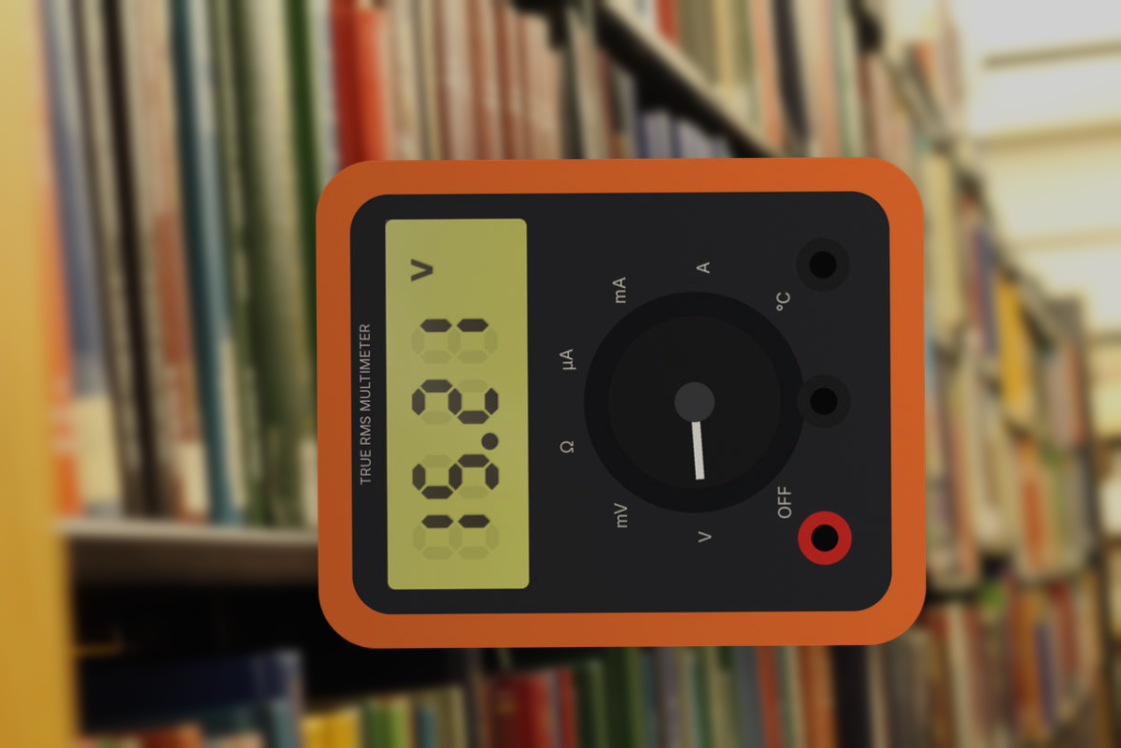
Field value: 15.21,V
